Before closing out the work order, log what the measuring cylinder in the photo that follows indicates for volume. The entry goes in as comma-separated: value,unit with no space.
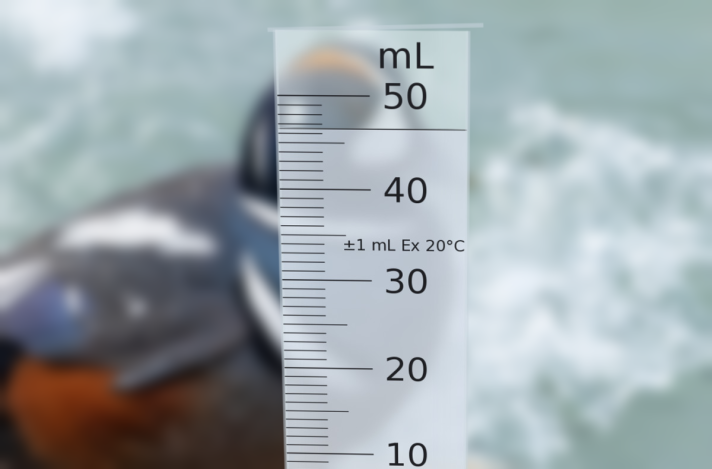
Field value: 46.5,mL
